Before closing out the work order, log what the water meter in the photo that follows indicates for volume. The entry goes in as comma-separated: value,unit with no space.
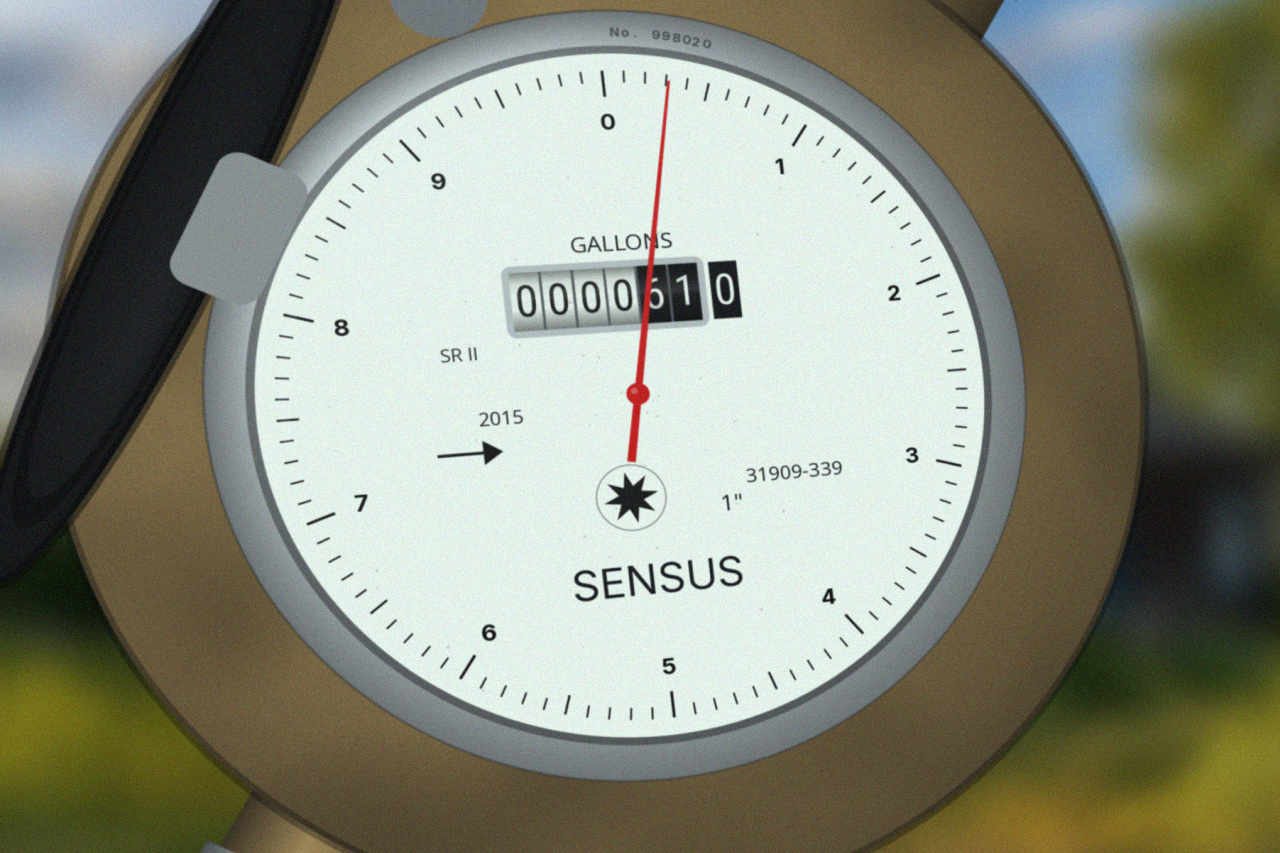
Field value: 610.3,gal
